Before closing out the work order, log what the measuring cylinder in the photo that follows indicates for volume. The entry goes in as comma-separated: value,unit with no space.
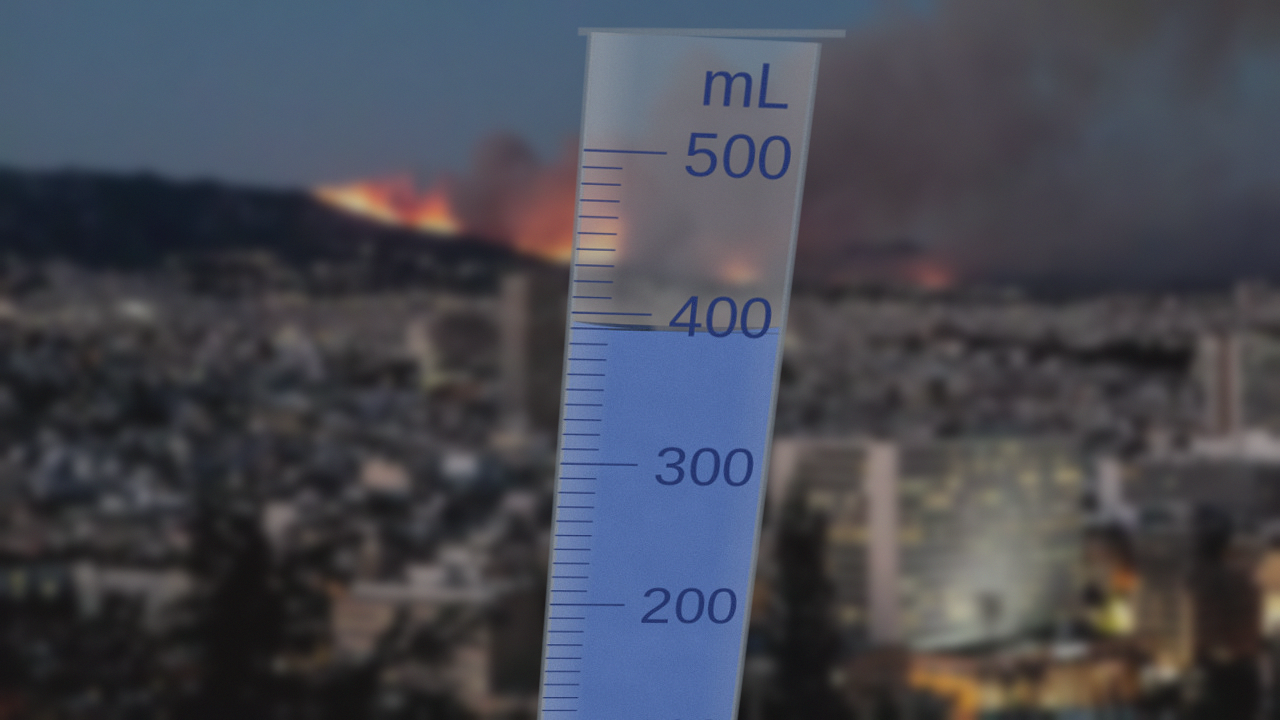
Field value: 390,mL
